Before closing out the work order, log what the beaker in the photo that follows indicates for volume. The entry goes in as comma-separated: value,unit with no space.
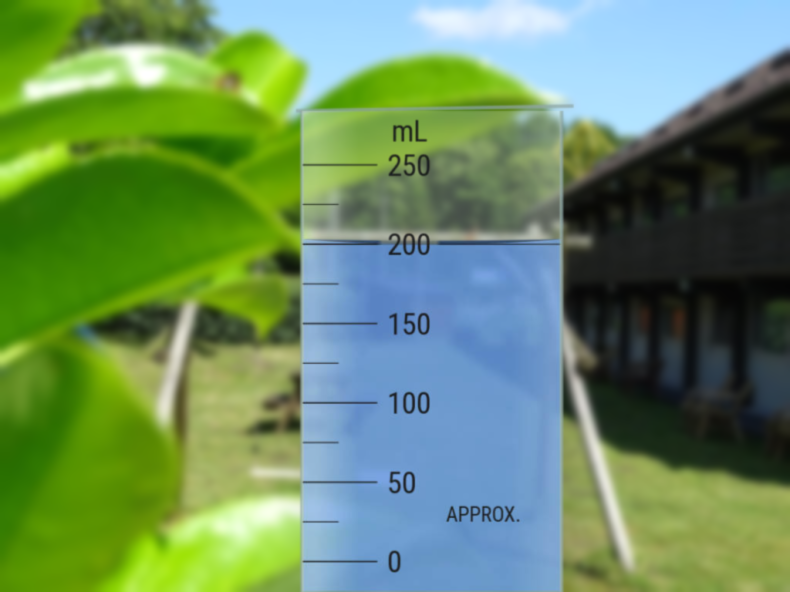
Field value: 200,mL
